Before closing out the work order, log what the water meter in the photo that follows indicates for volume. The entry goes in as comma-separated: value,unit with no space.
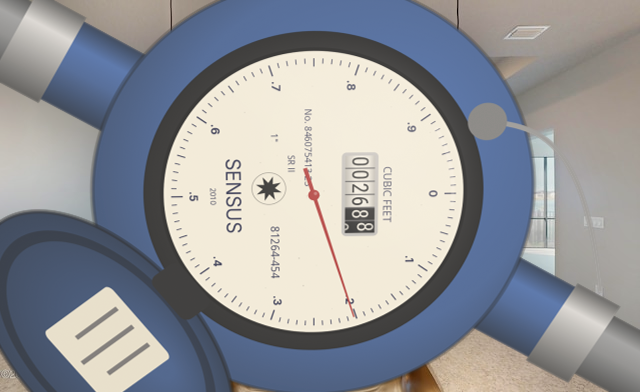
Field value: 2688.20,ft³
